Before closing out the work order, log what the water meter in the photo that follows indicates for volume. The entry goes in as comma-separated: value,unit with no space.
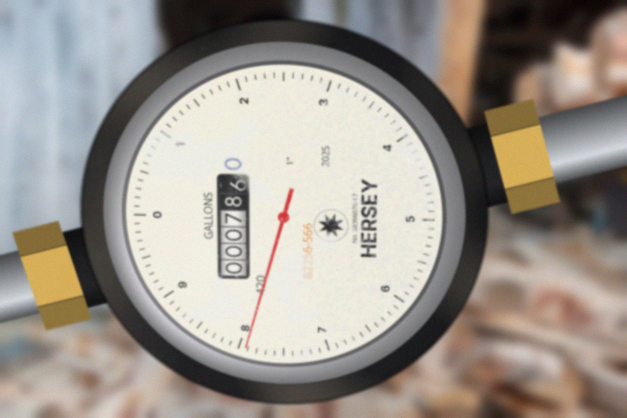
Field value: 7857.9,gal
